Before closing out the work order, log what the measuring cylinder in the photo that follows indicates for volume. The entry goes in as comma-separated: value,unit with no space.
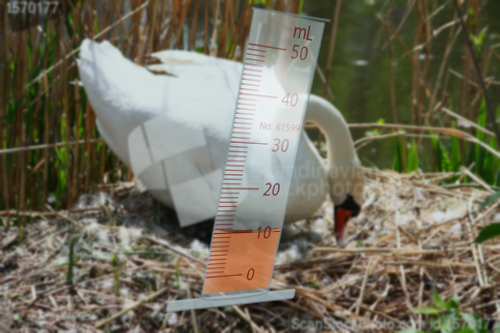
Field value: 10,mL
